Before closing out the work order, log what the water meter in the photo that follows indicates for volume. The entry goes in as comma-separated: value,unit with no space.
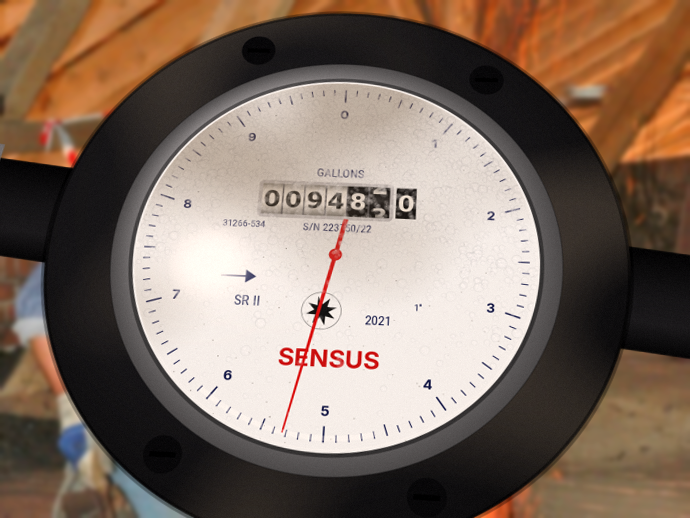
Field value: 94825.3,gal
